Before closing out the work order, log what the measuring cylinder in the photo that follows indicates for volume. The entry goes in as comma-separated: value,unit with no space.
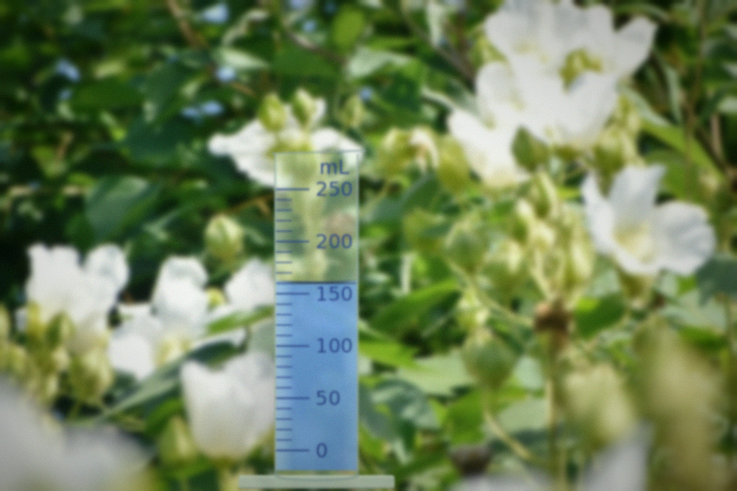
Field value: 160,mL
